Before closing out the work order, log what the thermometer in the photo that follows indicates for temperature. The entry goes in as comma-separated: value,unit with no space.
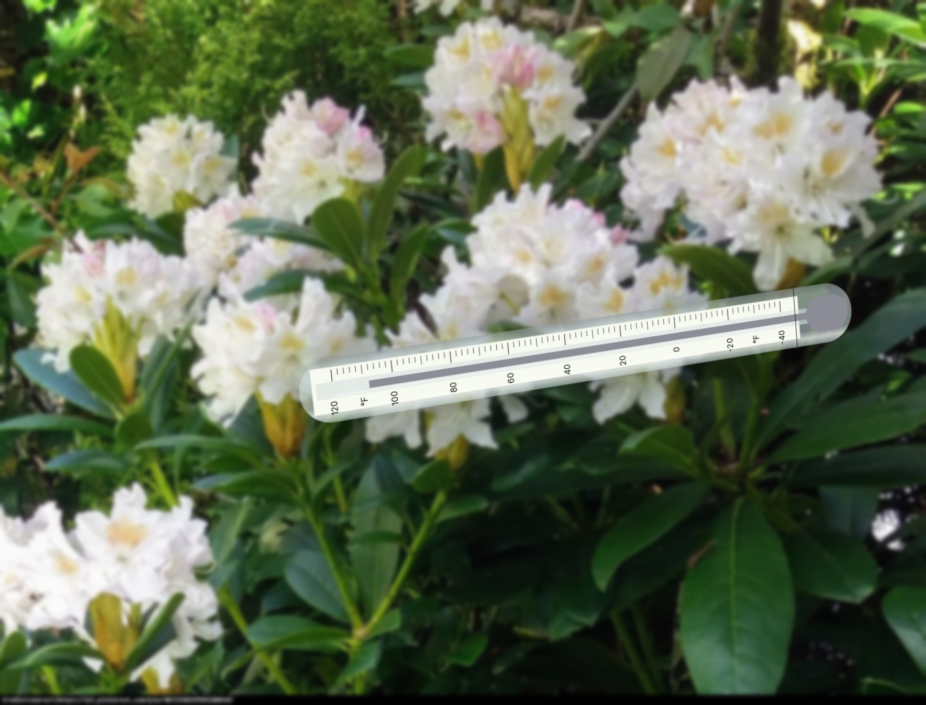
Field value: 108,°F
